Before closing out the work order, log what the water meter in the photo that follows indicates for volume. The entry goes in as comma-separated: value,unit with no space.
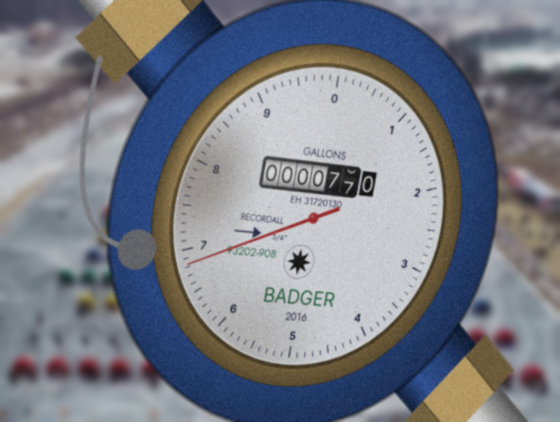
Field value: 766.8,gal
